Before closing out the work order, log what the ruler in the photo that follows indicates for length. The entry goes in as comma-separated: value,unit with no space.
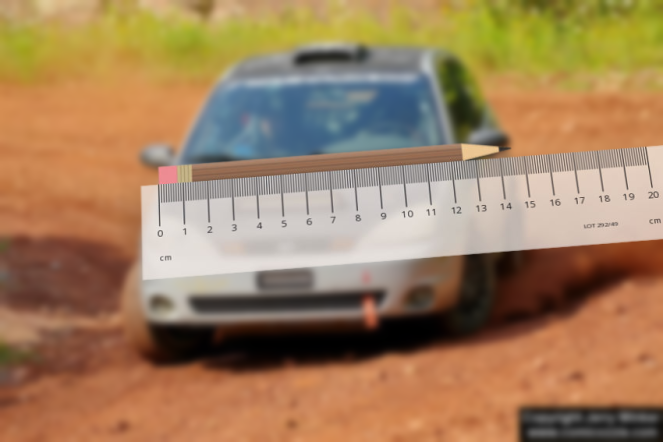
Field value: 14.5,cm
